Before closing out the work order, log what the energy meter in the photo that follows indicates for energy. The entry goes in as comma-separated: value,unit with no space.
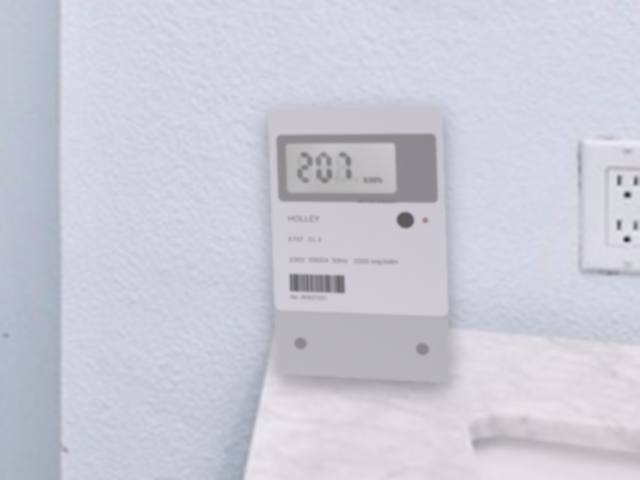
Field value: 207,kWh
